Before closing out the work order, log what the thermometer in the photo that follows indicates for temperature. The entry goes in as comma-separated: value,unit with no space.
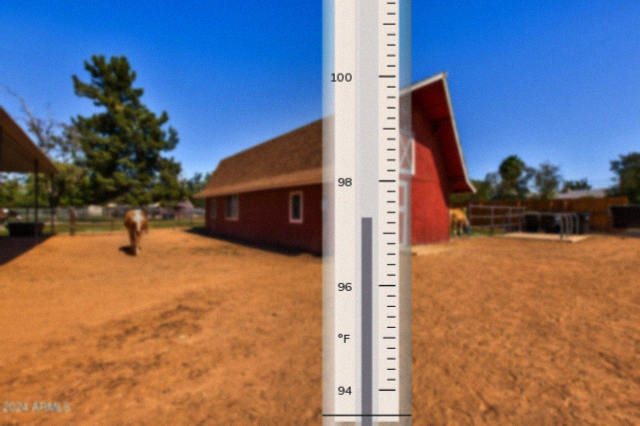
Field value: 97.3,°F
